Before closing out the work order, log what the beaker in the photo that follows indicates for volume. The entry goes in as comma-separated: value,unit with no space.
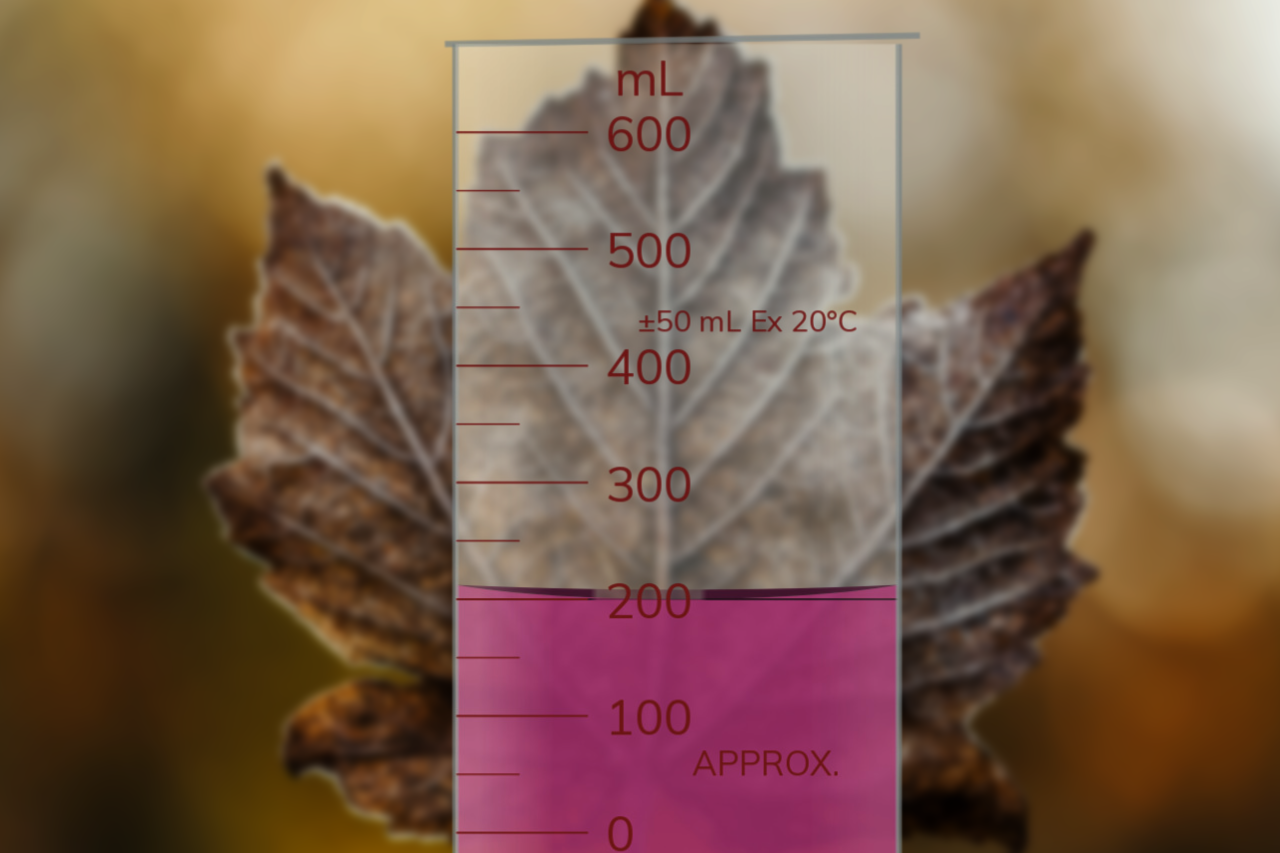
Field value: 200,mL
